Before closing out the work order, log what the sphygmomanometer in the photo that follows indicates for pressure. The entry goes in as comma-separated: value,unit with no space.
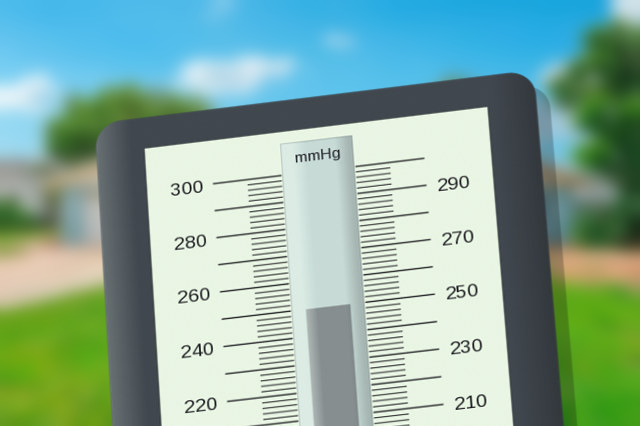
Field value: 250,mmHg
